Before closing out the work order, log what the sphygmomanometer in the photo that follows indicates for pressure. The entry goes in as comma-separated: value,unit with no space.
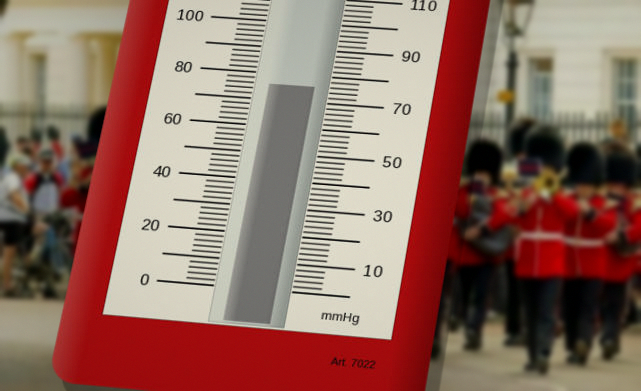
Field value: 76,mmHg
